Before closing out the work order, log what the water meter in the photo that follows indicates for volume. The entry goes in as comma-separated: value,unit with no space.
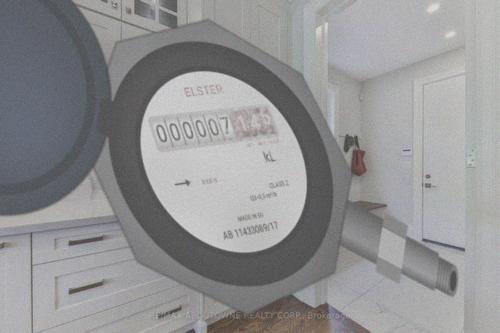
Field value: 7.145,kL
